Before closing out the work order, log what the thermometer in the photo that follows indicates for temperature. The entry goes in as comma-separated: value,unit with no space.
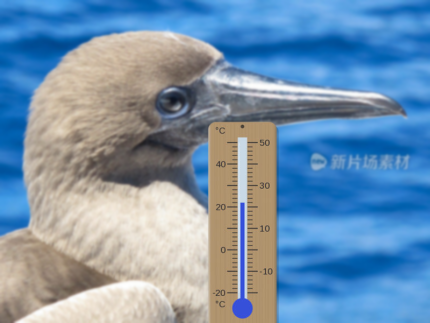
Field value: 22,°C
